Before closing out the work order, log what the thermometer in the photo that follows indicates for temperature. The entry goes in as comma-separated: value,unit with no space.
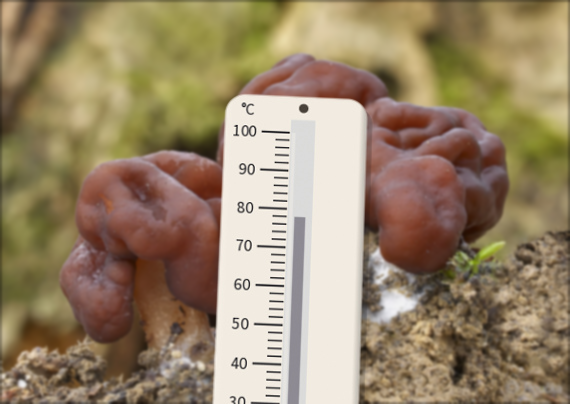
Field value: 78,°C
